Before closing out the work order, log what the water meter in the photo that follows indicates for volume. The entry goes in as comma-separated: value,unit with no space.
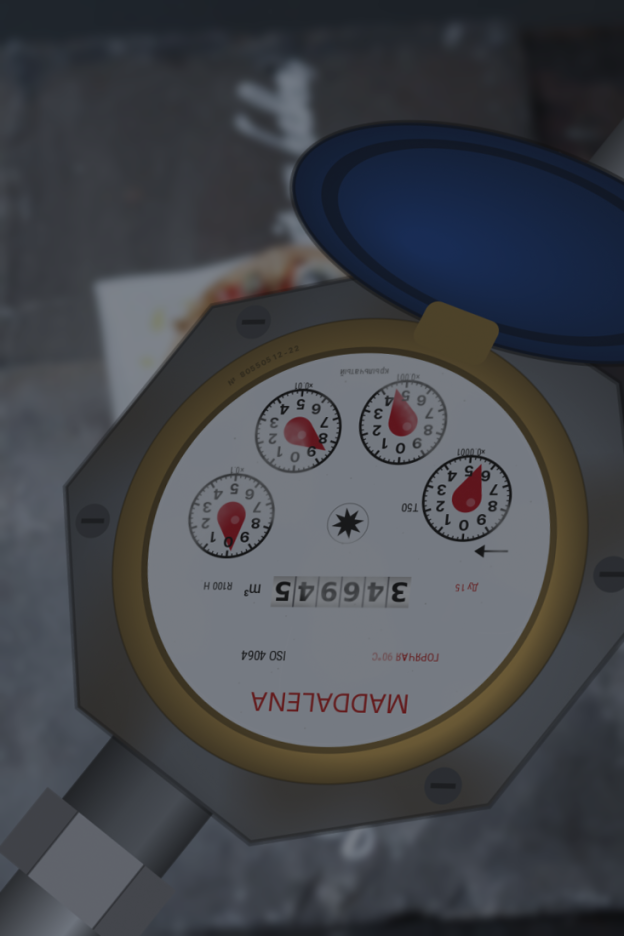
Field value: 346944.9845,m³
